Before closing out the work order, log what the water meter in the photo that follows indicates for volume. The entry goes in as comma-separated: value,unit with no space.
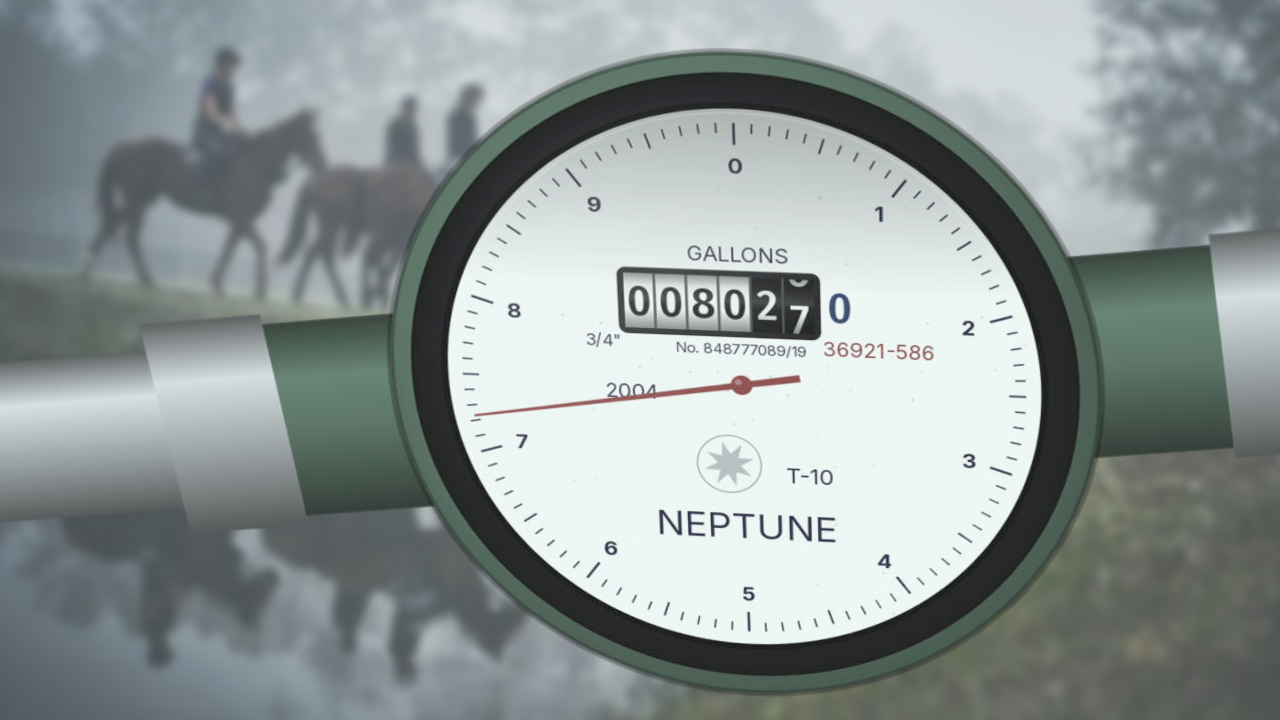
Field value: 80267.2,gal
